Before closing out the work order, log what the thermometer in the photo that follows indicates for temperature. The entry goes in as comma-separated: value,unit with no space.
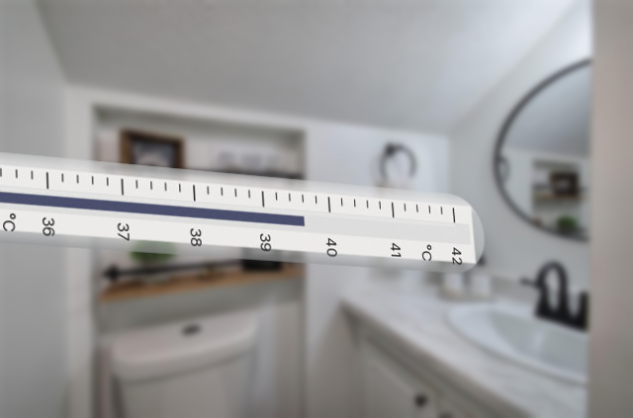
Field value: 39.6,°C
